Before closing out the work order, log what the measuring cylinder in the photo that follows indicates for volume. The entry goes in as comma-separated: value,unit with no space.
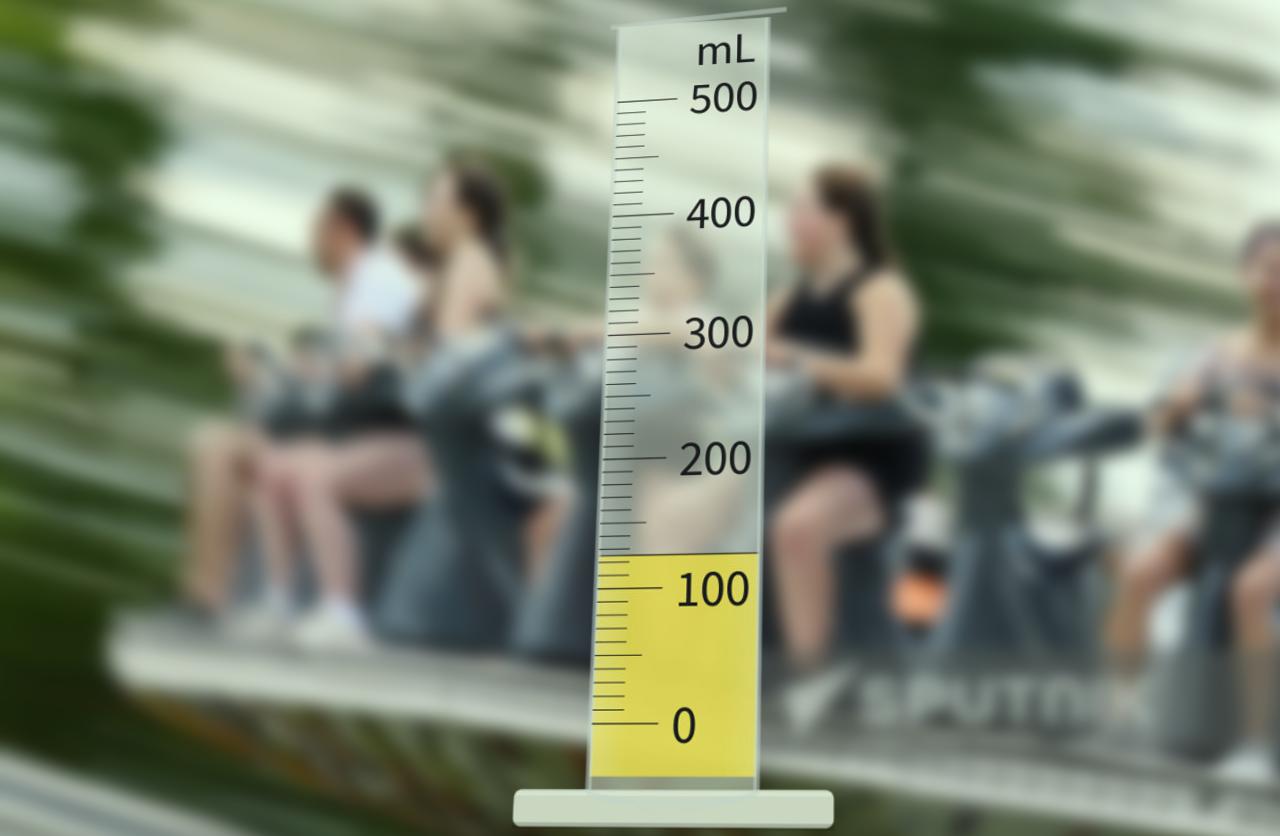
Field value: 125,mL
